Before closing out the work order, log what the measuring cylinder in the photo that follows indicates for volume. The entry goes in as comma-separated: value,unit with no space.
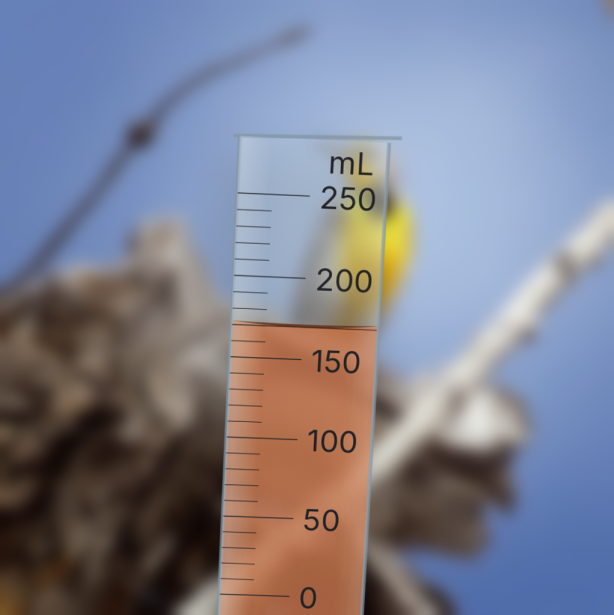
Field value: 170,mL
